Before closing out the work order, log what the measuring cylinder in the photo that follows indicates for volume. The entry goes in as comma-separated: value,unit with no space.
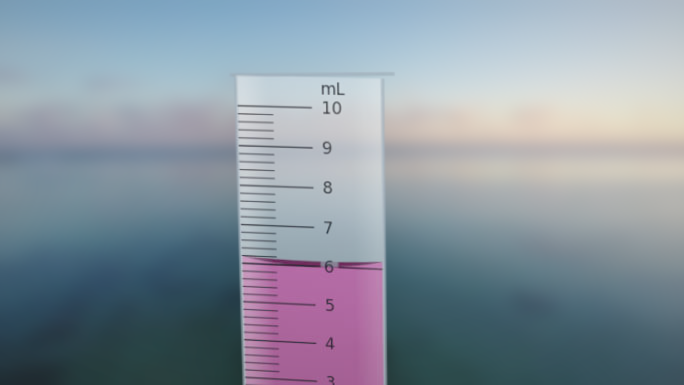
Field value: 6,mL
